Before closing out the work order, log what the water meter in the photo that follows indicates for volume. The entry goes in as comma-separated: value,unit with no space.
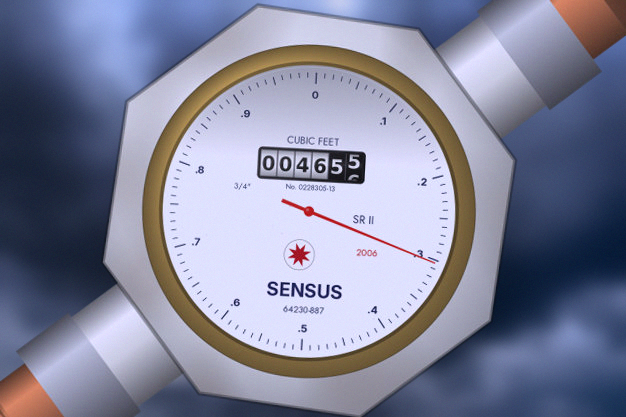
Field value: 4655.30,ft³
